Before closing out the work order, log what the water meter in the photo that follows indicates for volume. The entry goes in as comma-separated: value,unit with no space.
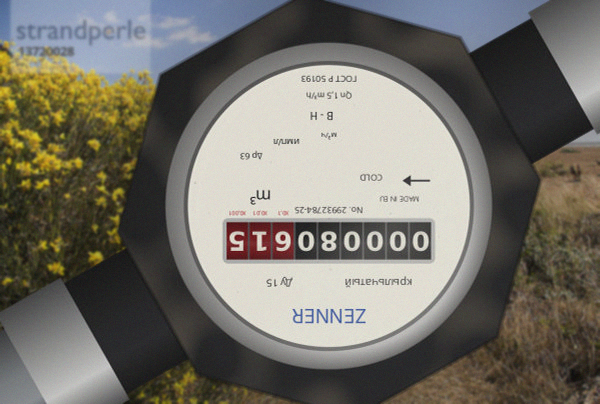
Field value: 80.615,m³
